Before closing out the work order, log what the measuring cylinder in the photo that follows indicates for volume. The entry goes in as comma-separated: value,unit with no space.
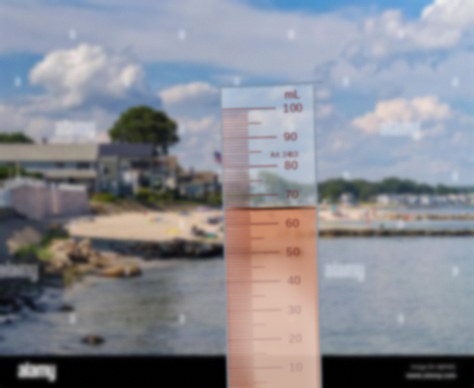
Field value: 65,mL
